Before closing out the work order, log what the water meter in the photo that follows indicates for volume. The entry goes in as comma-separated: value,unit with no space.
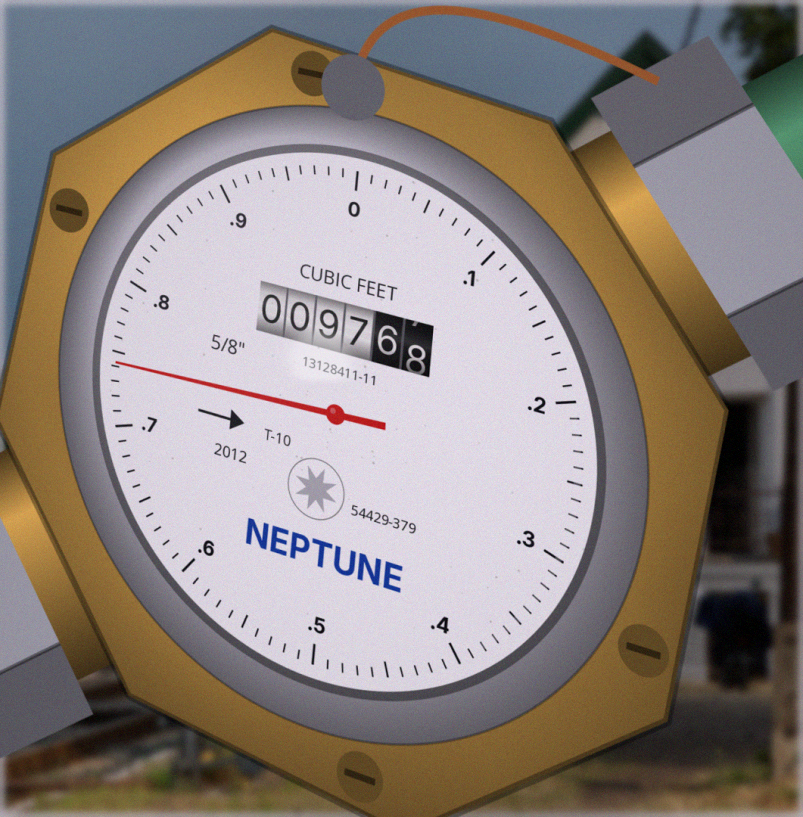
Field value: 9767.74,ft³
